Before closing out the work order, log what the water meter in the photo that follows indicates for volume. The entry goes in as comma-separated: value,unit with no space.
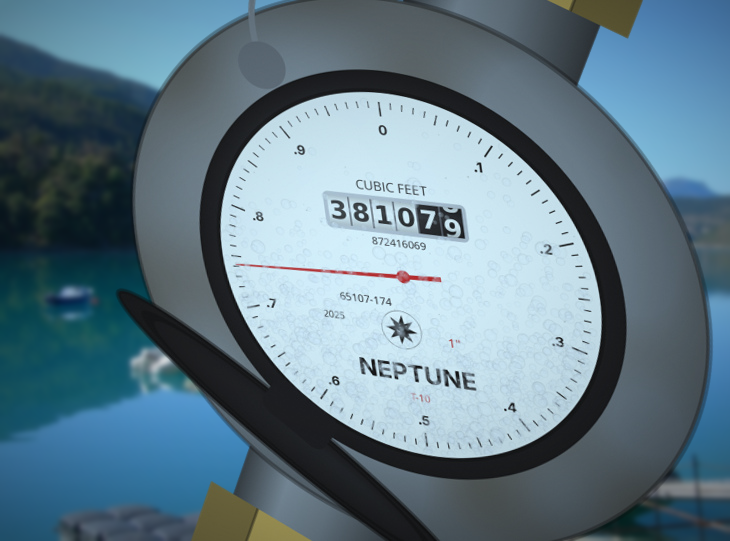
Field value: 381078.74,ft³
